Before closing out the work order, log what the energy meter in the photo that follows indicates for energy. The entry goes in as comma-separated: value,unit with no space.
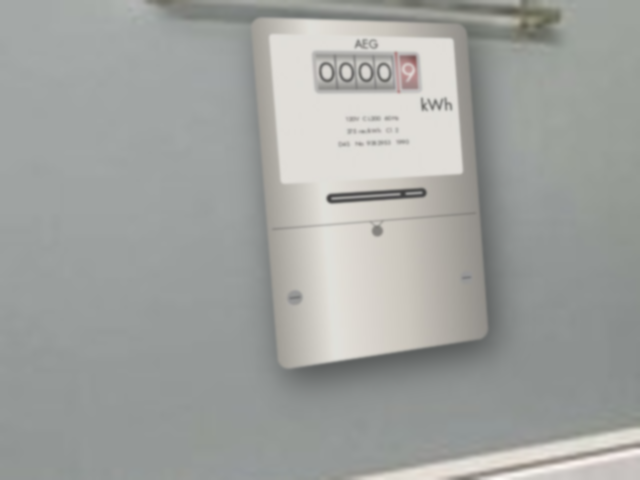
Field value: 0.9,kWh
